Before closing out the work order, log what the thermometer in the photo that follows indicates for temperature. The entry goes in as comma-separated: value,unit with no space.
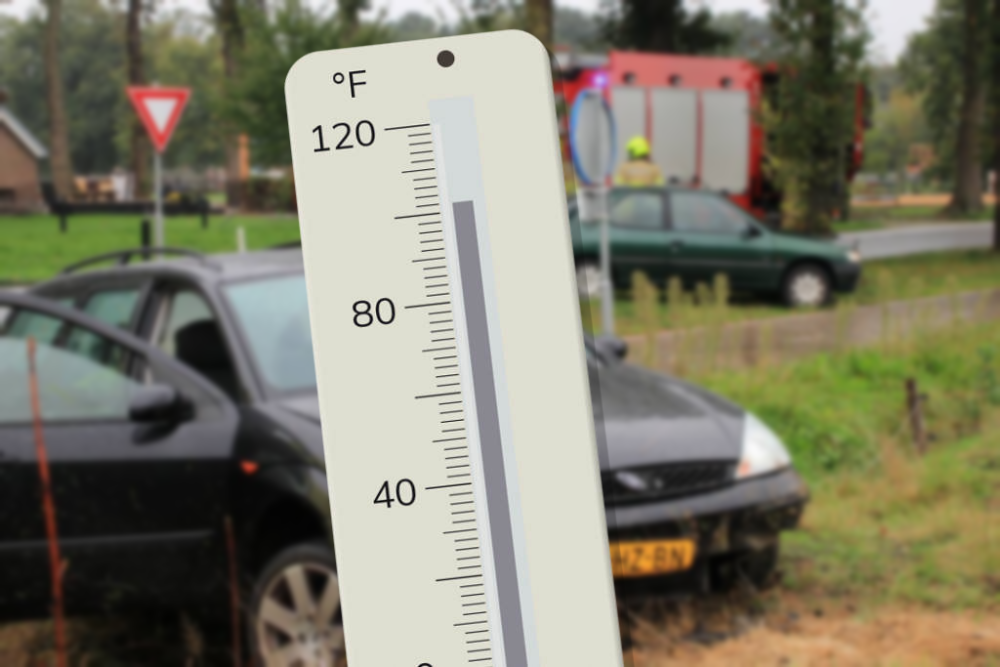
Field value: 102,°F
